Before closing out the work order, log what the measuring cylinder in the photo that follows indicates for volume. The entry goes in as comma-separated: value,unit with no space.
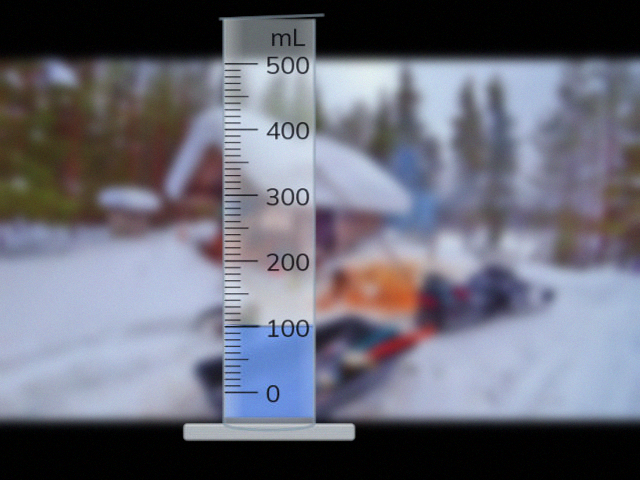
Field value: 100,mL
